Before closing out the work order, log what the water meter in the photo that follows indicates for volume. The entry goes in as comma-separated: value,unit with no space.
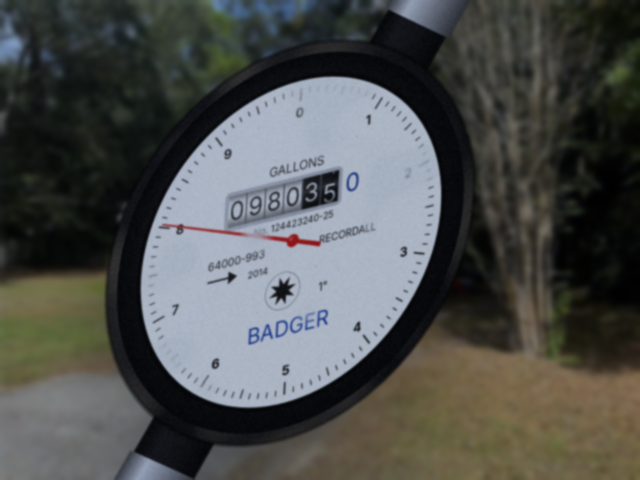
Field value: 980348.0,gal
